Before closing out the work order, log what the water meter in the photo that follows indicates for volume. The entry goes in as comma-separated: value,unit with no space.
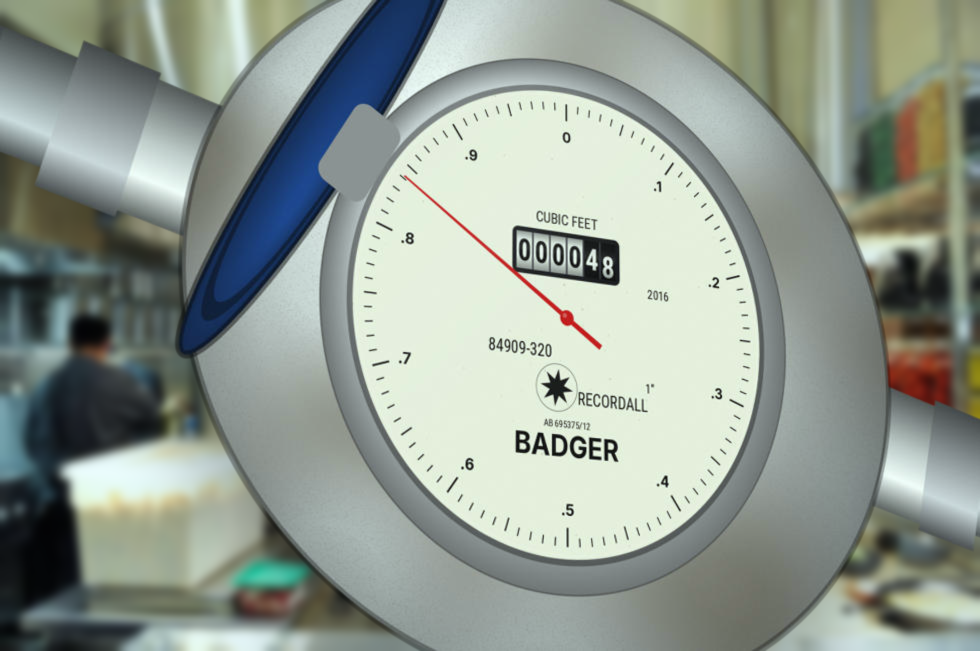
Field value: 47.84,ft³
